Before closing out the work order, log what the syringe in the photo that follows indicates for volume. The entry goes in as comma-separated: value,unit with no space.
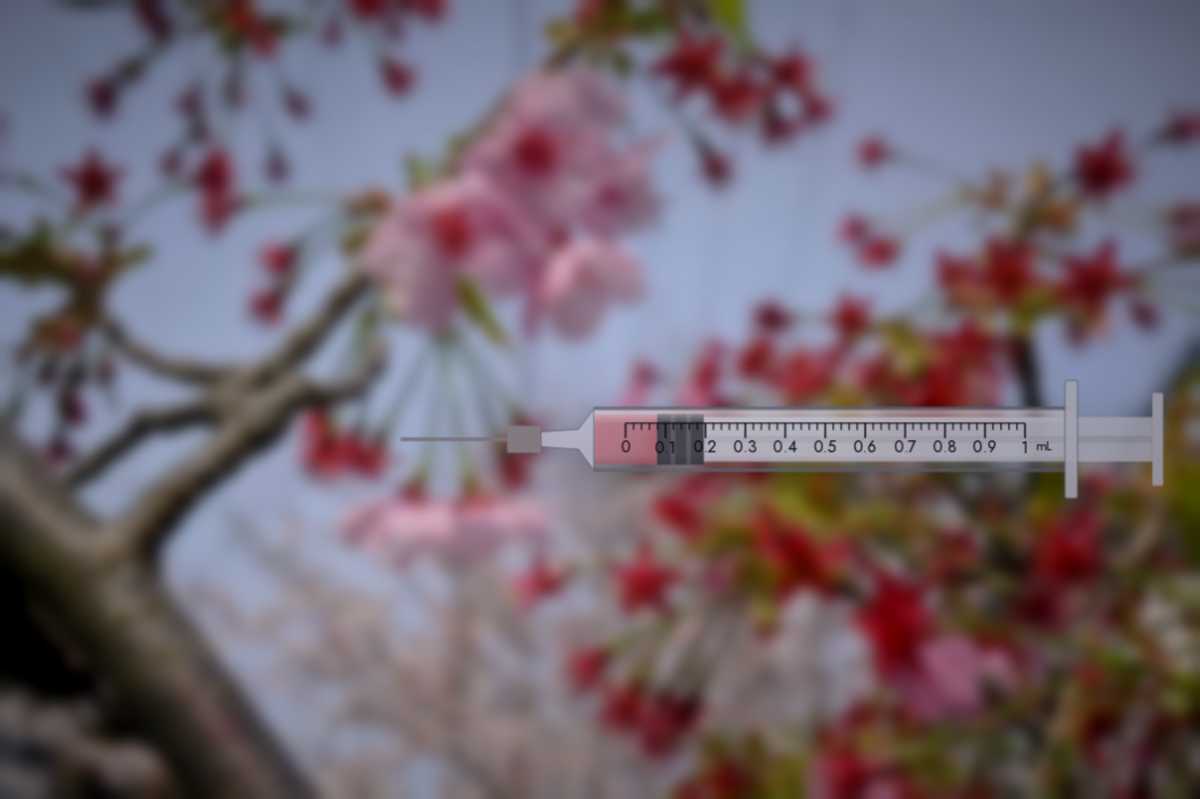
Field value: 0.08,mL
